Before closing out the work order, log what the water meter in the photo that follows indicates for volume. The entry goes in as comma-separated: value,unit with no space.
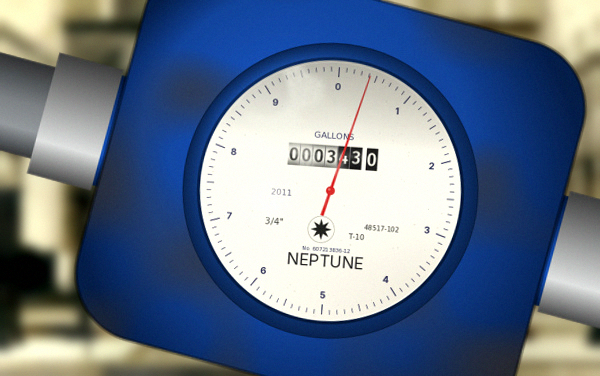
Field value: 3430.4,gal
